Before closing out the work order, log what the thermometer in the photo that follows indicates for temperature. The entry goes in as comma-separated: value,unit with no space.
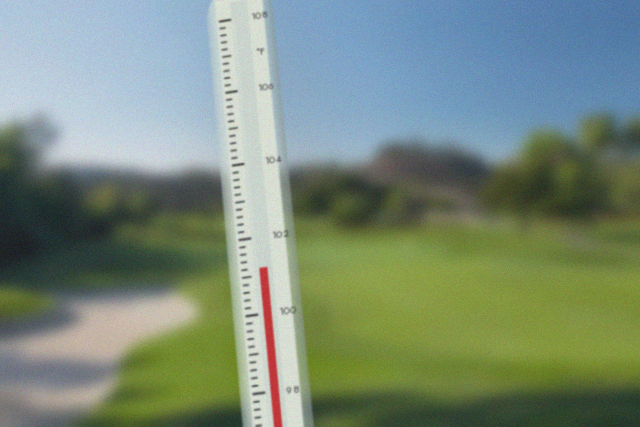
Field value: 101.2,°F
